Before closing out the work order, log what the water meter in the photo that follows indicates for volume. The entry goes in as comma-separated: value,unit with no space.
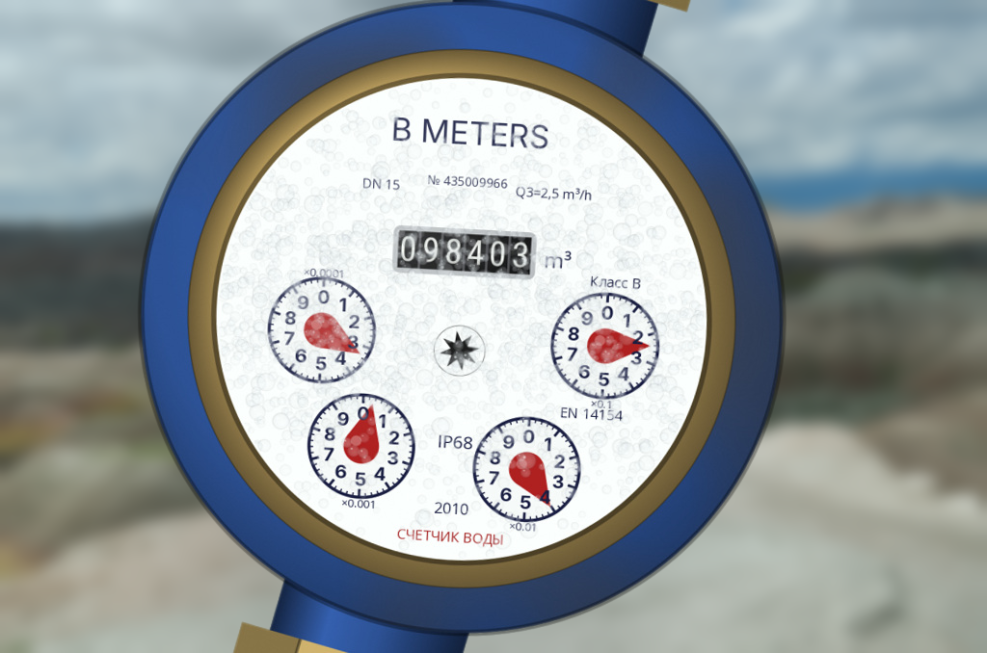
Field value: 98403.2403,m³
